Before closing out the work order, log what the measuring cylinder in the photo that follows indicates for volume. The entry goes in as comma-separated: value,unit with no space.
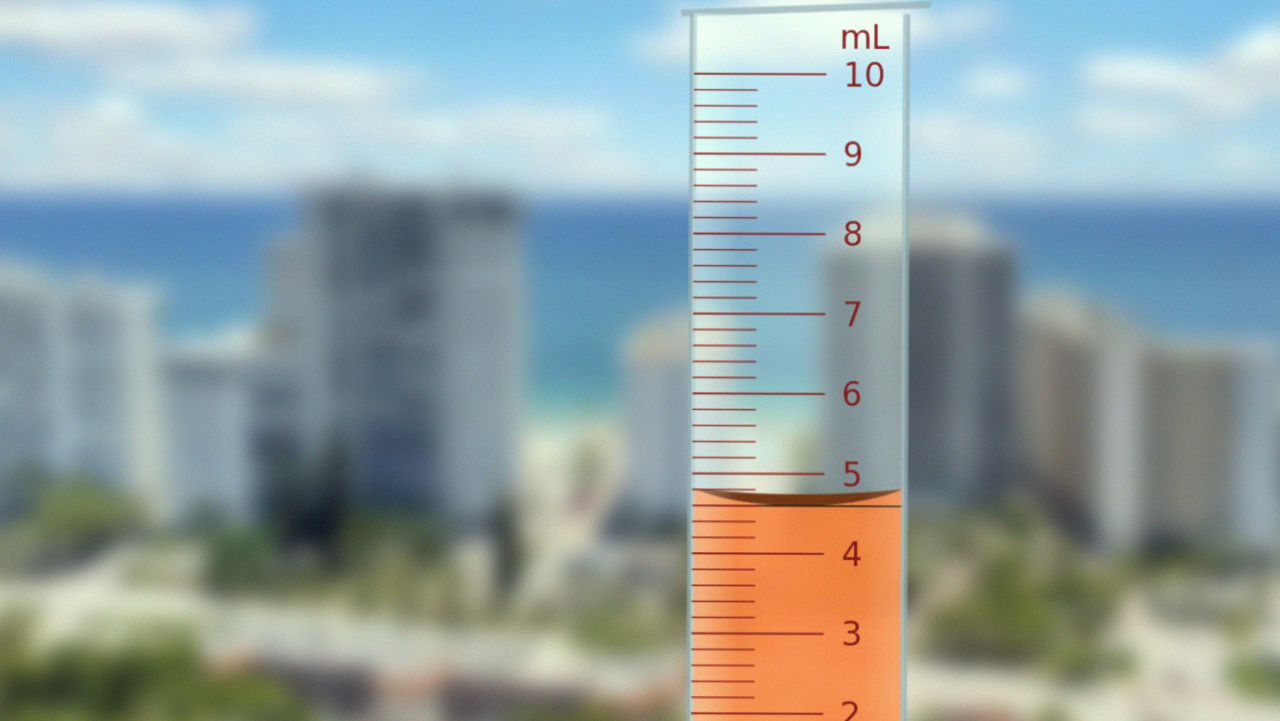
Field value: 4.6,mL
